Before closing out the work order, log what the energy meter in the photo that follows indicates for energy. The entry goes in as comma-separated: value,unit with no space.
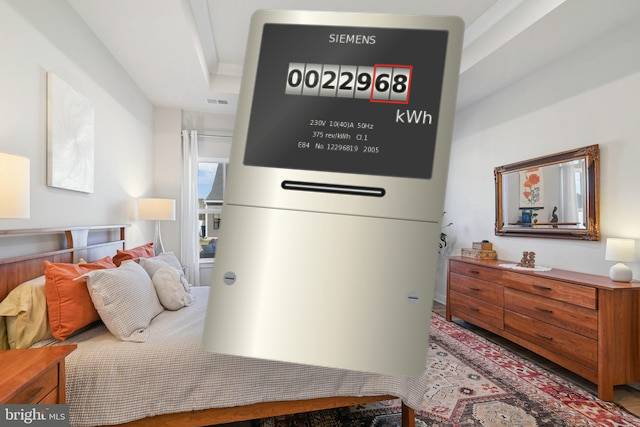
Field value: 229.68,kWh
